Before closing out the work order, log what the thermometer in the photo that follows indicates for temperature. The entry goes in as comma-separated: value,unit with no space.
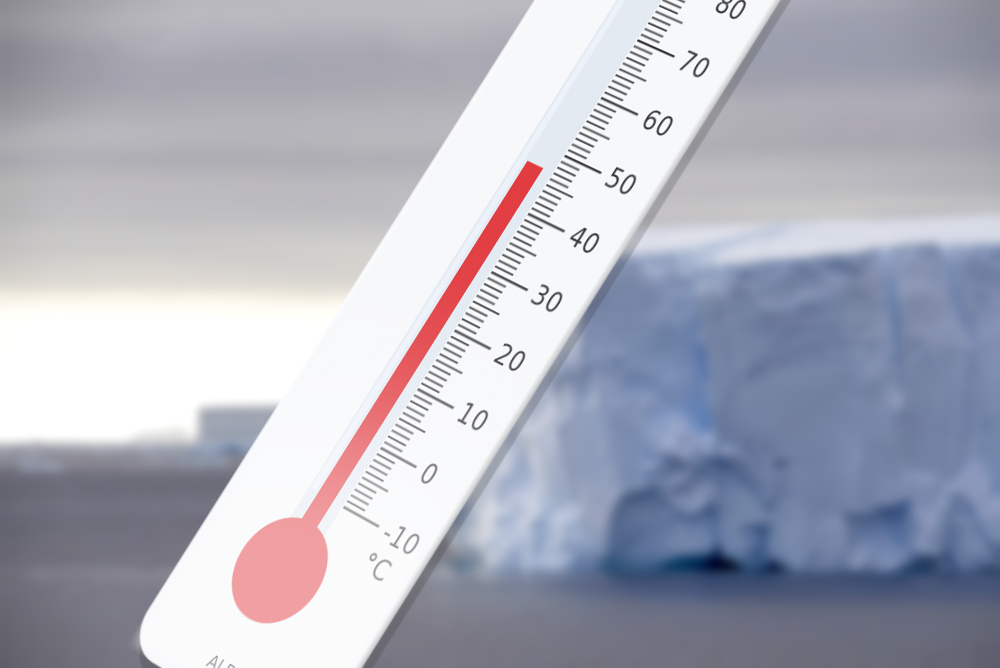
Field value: 47,°C
